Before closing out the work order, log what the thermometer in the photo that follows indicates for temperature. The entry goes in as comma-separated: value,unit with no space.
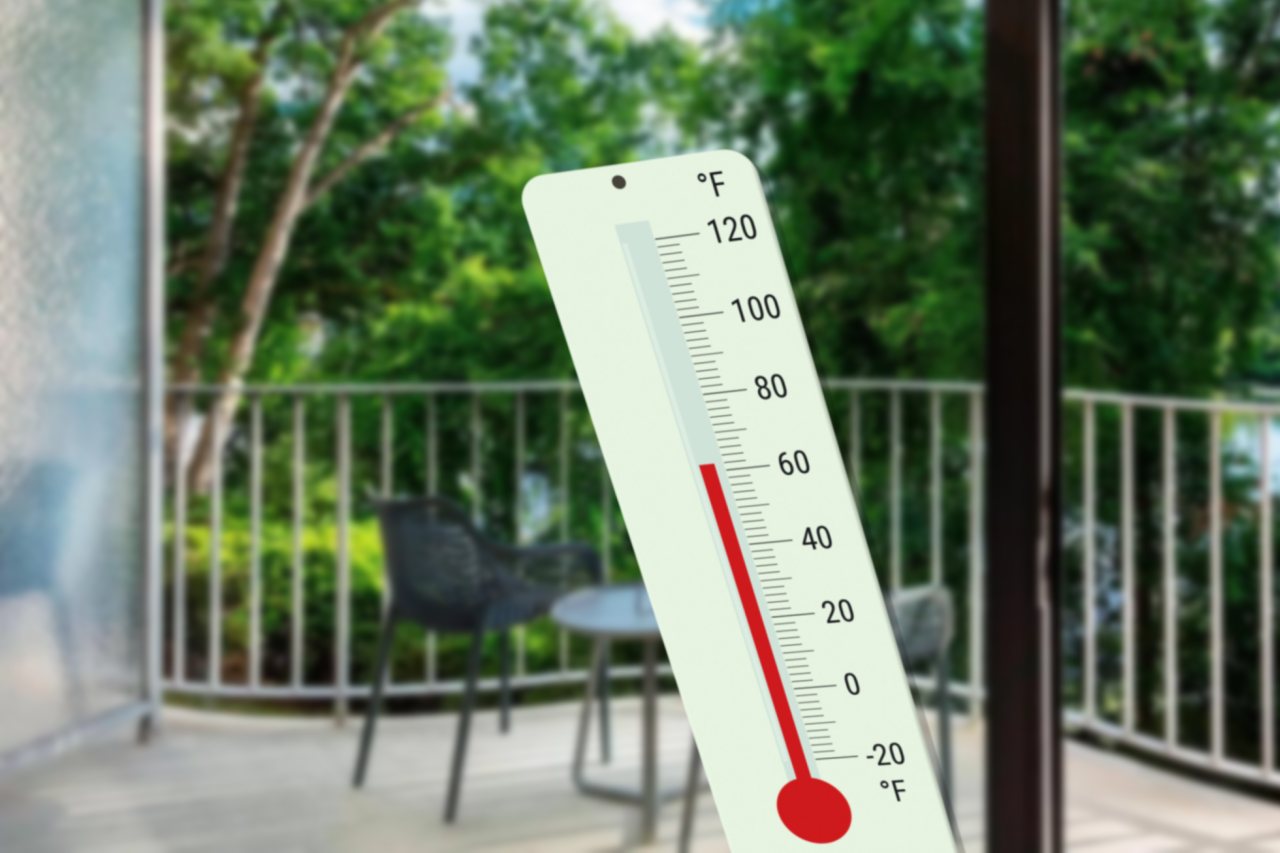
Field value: 62,°F
